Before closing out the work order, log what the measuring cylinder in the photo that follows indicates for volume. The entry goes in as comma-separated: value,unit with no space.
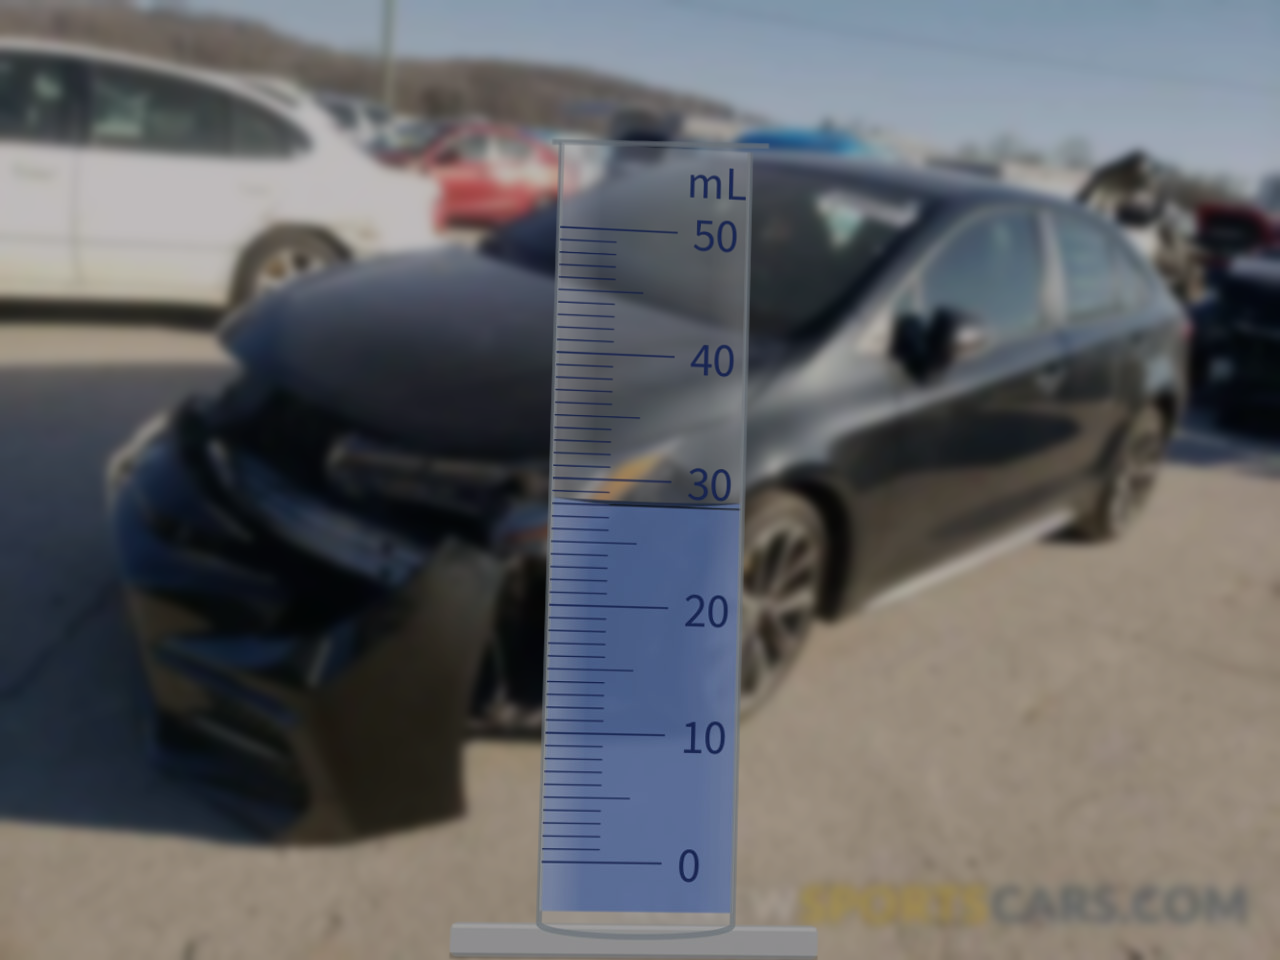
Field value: 28,mL
